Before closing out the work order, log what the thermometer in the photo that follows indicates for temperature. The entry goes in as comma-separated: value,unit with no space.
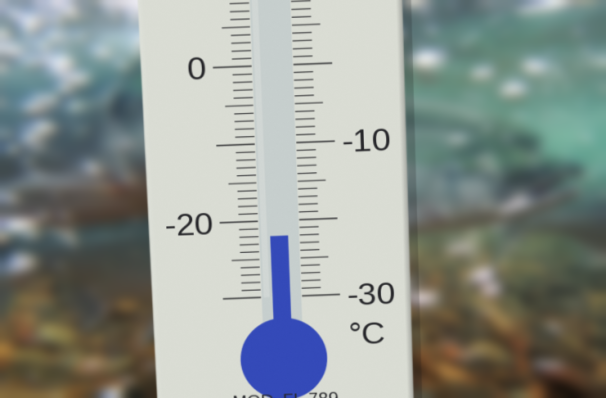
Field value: -22,°C
